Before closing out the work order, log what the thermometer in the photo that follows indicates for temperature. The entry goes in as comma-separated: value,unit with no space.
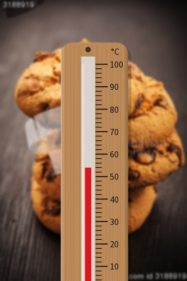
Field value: 54,°C
